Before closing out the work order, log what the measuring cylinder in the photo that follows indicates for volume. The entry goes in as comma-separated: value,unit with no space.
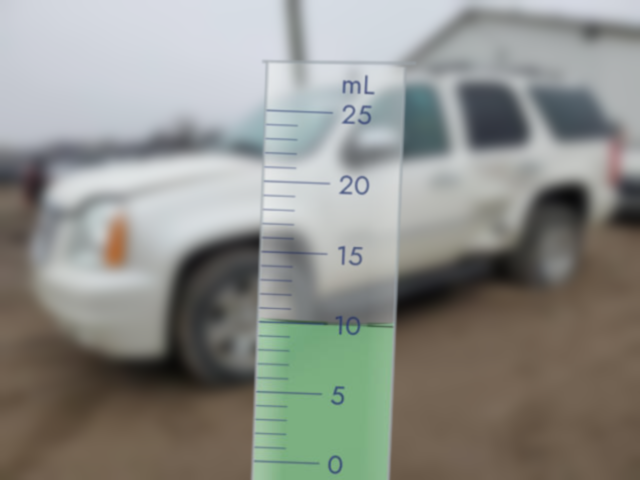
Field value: 10,mL
